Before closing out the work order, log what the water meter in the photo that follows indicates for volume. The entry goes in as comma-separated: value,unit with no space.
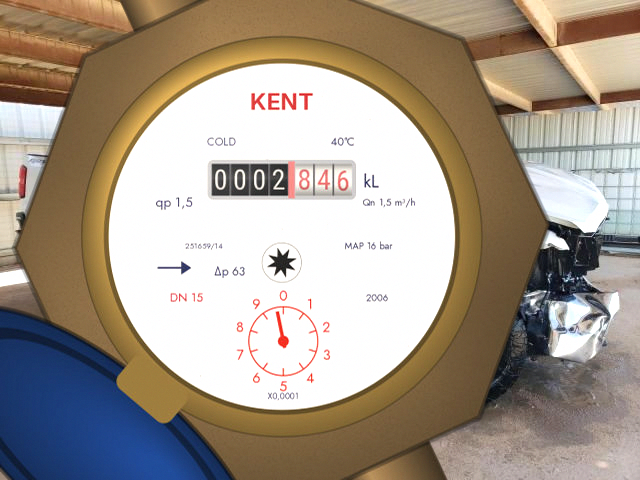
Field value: 2.8459,kL
